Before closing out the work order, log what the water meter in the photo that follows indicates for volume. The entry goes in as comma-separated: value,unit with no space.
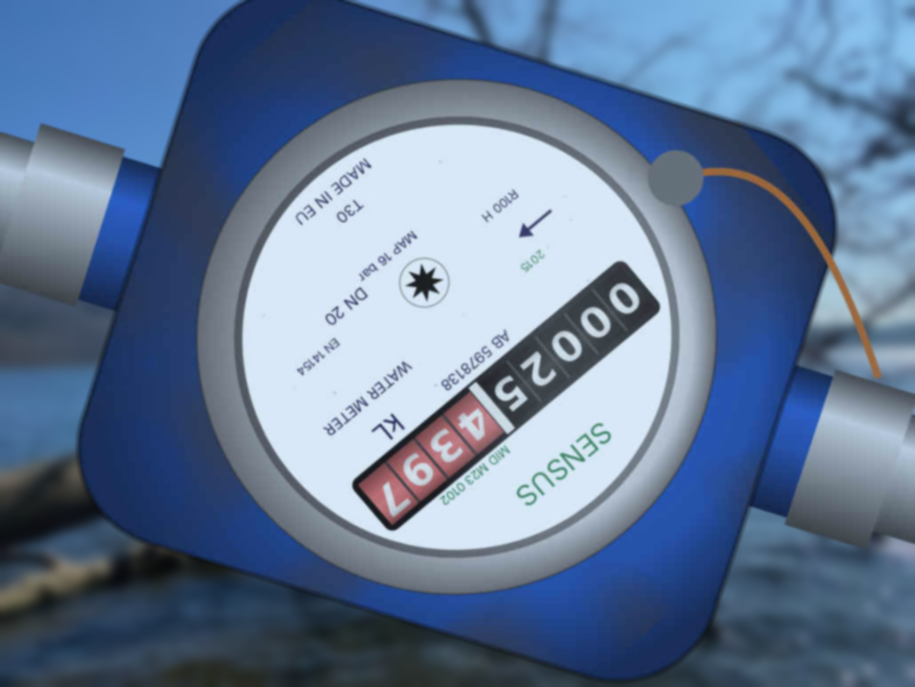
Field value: 25.4397,kL
